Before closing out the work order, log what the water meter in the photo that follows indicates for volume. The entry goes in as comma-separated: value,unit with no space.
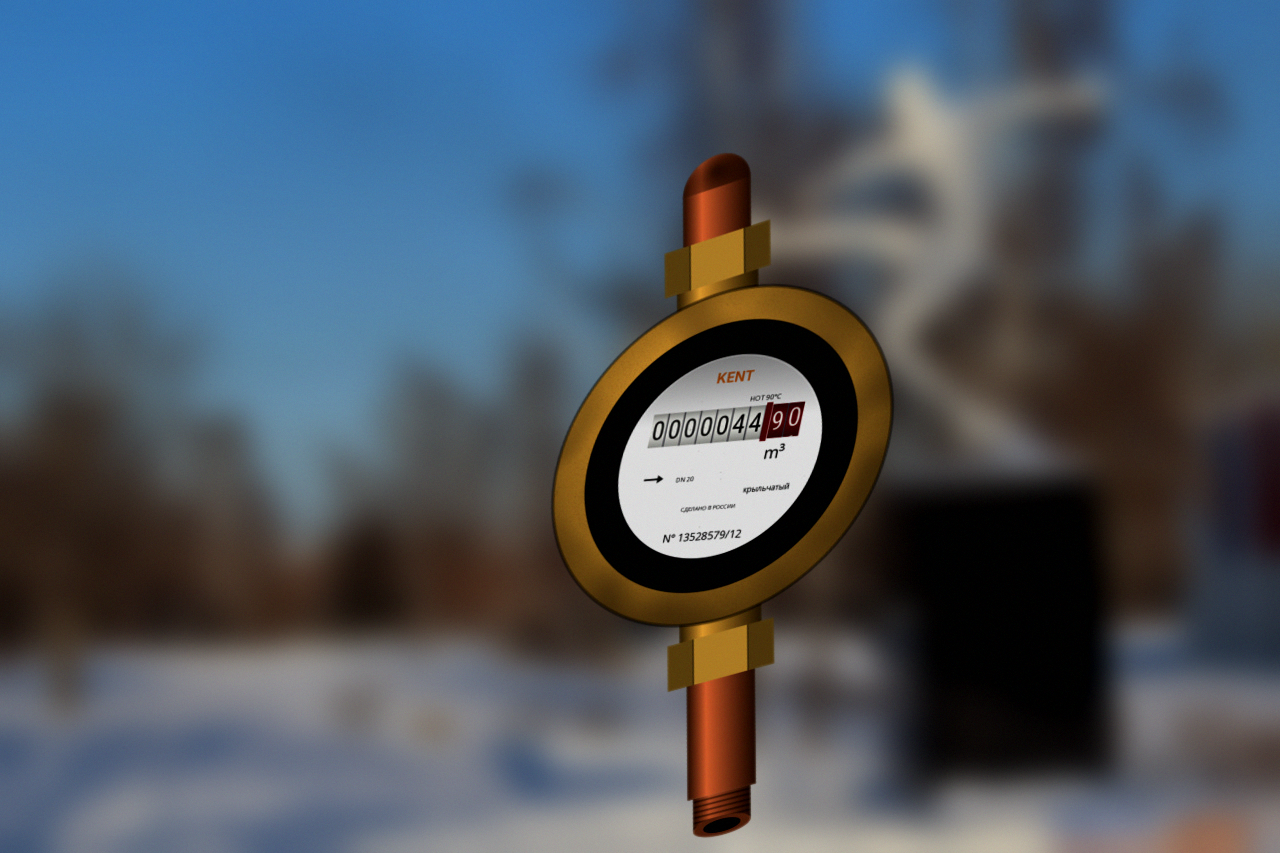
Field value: 44.90,m³
